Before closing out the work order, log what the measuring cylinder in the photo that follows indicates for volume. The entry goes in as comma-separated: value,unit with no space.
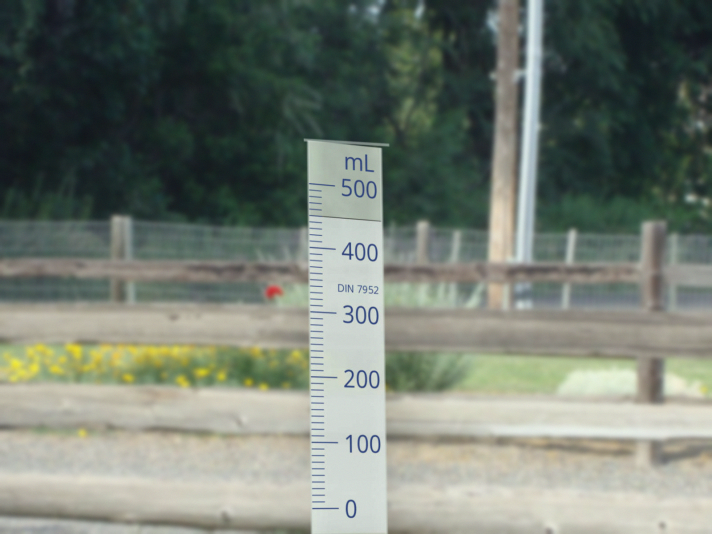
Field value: 450,mL
